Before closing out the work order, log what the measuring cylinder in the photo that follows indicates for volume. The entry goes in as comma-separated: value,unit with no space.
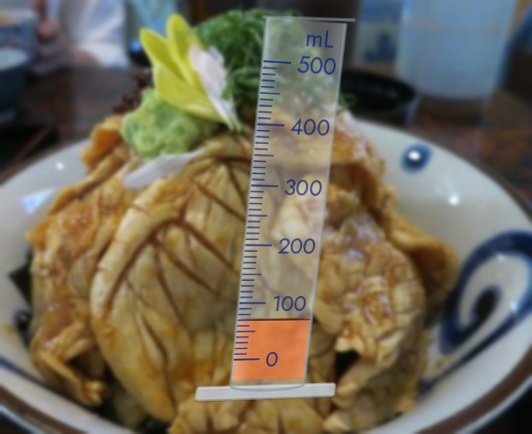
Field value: 70,mL
